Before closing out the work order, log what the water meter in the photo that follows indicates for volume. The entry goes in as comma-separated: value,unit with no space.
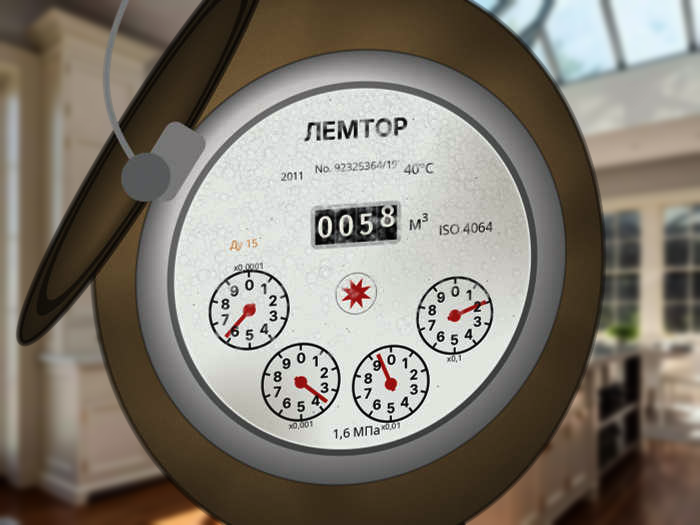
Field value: 58.1936,m³
